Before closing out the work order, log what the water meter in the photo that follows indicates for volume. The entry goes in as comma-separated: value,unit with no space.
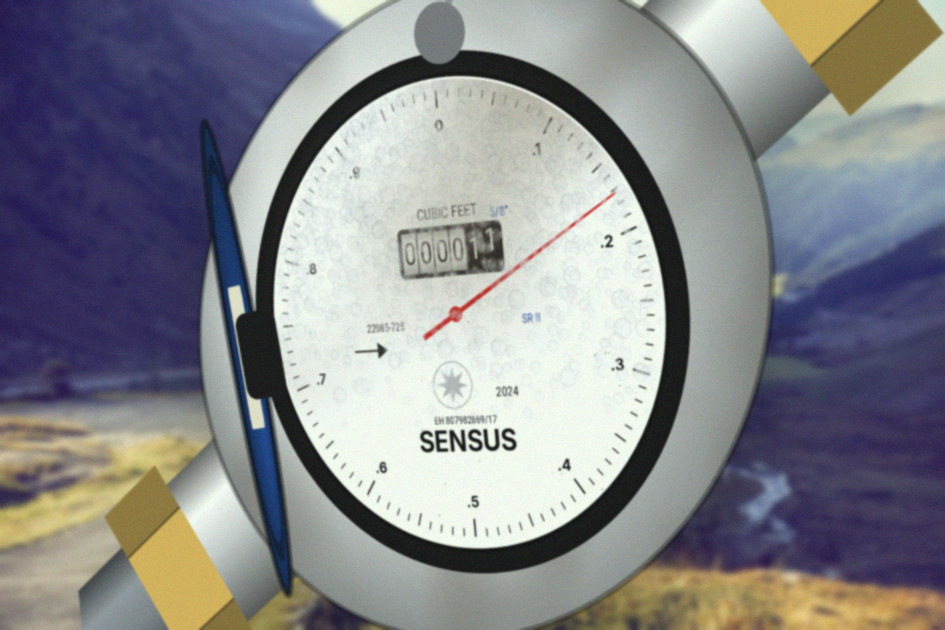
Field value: 11.17,ft³
